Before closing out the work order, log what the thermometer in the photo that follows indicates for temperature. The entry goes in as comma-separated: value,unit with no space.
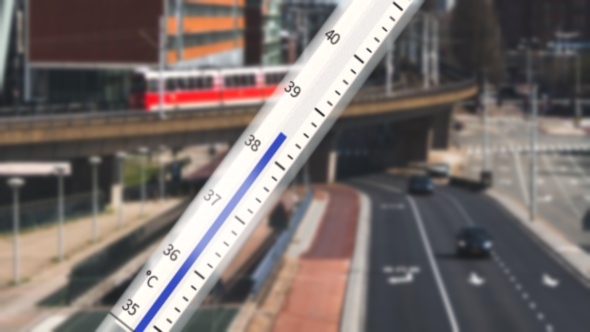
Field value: 38.4,°C
